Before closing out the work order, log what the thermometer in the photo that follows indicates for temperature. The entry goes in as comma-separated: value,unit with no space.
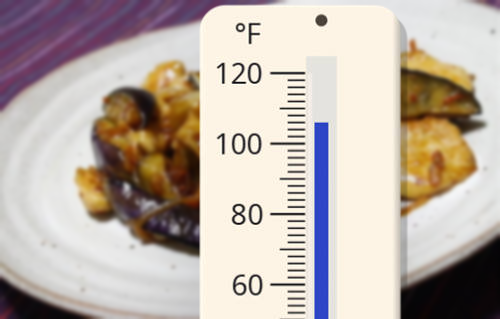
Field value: 106,°F
